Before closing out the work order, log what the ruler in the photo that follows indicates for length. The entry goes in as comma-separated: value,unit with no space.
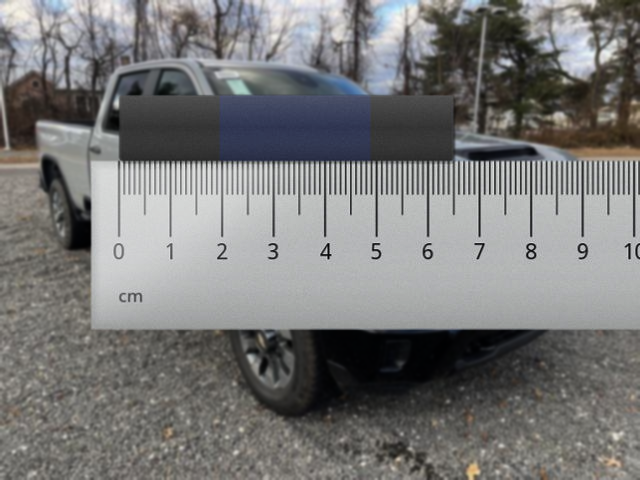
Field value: 6.5,cm
